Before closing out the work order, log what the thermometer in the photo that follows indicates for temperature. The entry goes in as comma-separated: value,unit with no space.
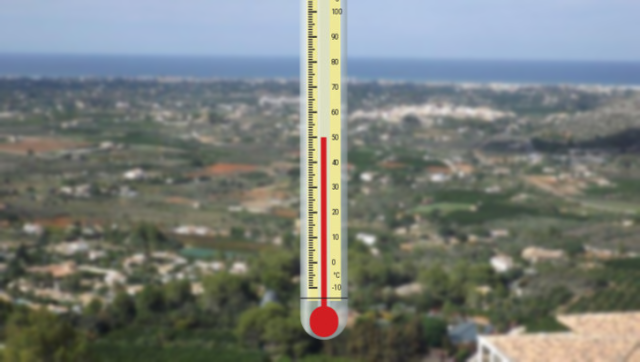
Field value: 50,°C
